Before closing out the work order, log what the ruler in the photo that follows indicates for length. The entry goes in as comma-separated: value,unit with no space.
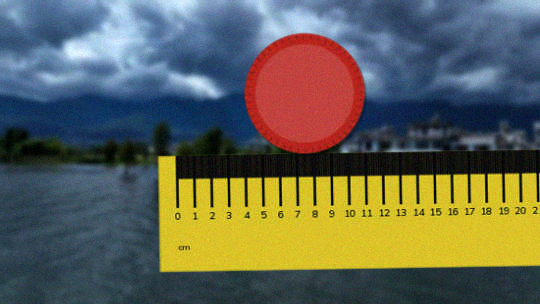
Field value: 7,cm
